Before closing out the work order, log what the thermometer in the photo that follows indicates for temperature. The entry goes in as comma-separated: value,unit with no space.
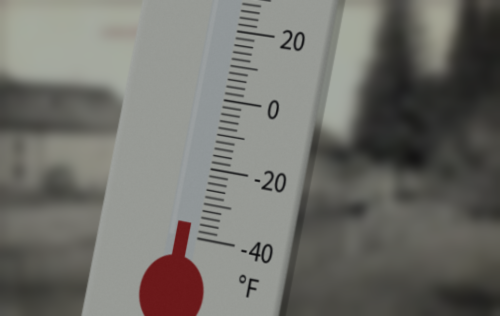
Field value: -36,°F
